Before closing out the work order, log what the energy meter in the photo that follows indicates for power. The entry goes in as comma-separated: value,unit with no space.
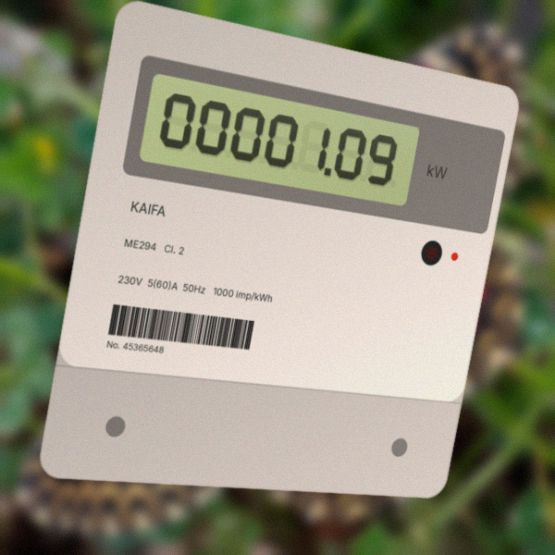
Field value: 1.09,kW
